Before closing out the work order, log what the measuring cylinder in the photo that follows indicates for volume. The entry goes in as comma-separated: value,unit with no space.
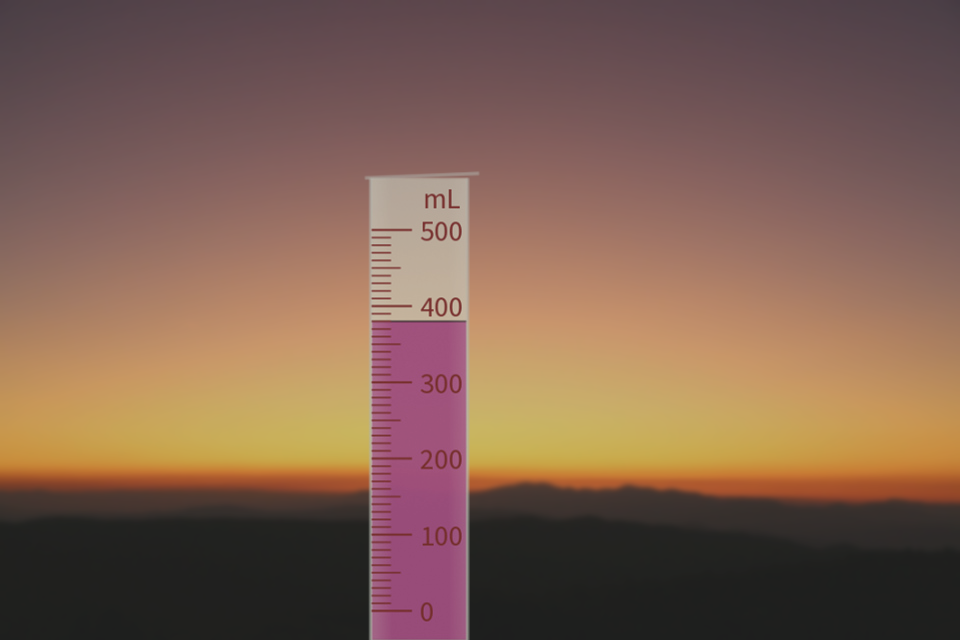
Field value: 380,mL
